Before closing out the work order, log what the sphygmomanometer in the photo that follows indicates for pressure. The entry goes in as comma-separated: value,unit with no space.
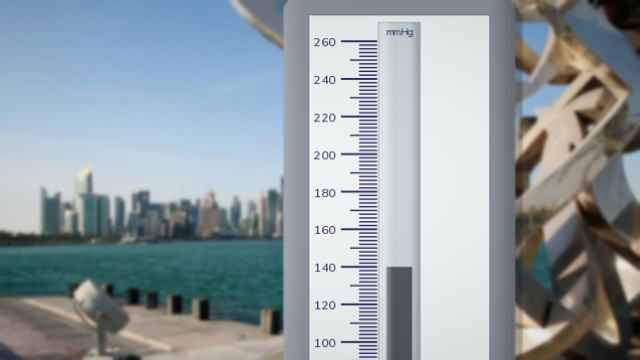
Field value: 140,mmHg
